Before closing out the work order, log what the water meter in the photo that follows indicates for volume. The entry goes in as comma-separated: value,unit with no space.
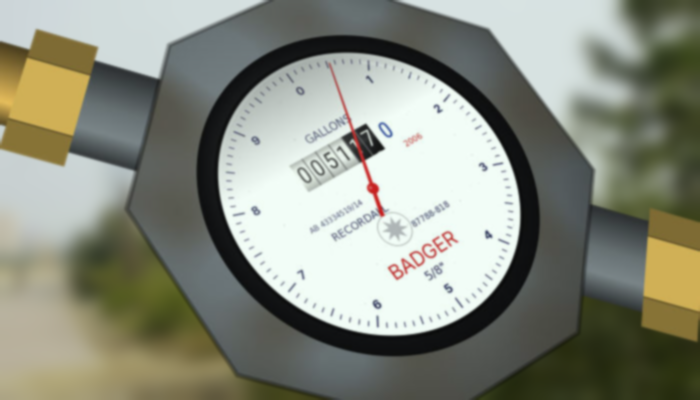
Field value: 51170.5,gal
